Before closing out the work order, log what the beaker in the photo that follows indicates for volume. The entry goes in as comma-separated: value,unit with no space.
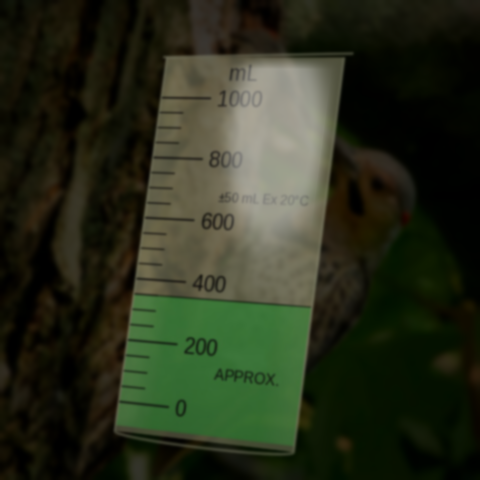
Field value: 350,mL
